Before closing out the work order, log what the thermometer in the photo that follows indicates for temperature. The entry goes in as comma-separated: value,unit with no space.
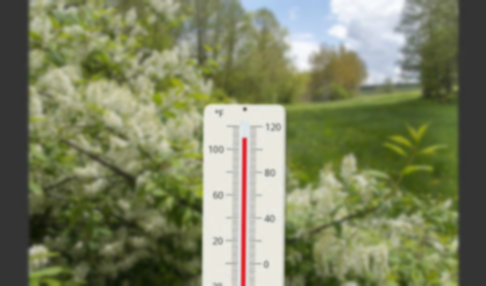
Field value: 110,°F
